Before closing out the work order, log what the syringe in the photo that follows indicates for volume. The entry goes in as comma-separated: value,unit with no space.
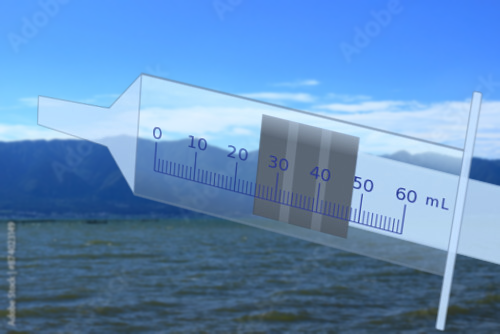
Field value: 25,mL
